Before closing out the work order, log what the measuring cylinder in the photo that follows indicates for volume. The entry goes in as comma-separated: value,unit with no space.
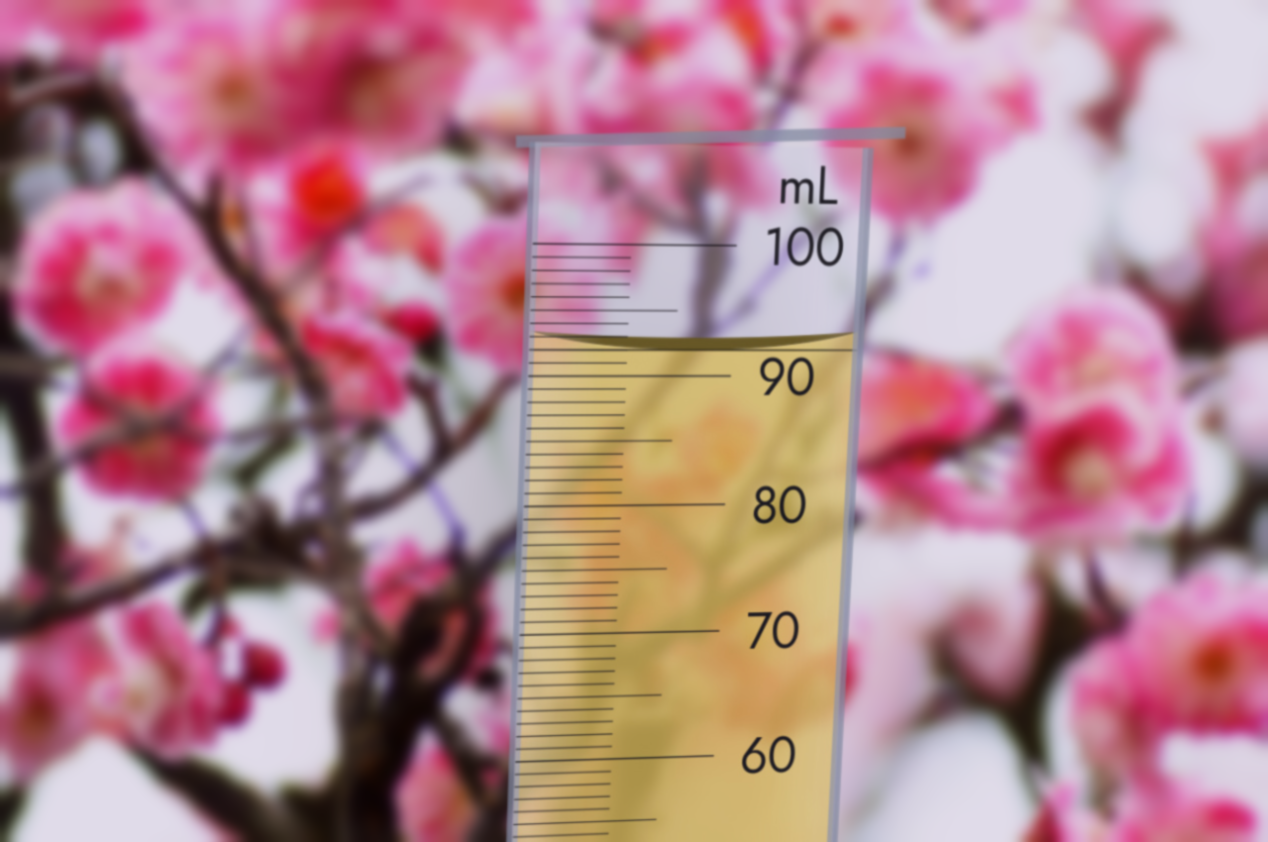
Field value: 92,mL
